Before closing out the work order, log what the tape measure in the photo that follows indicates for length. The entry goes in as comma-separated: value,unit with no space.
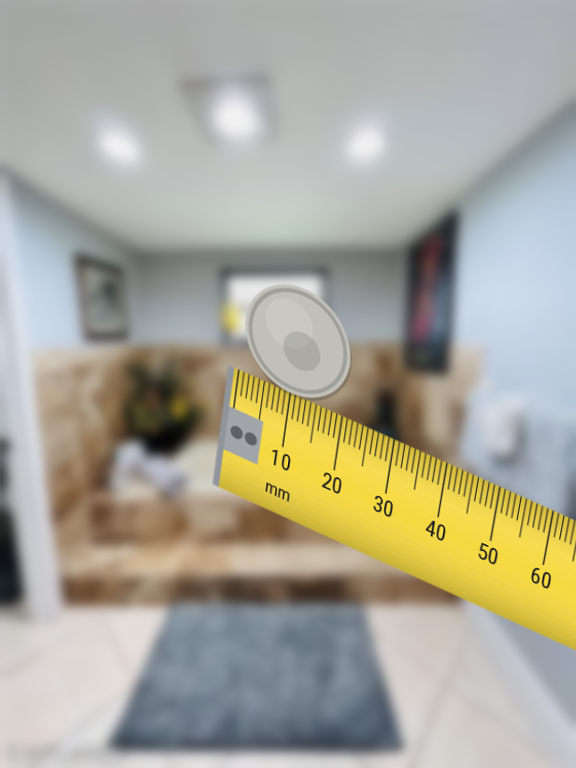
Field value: 20,mm
